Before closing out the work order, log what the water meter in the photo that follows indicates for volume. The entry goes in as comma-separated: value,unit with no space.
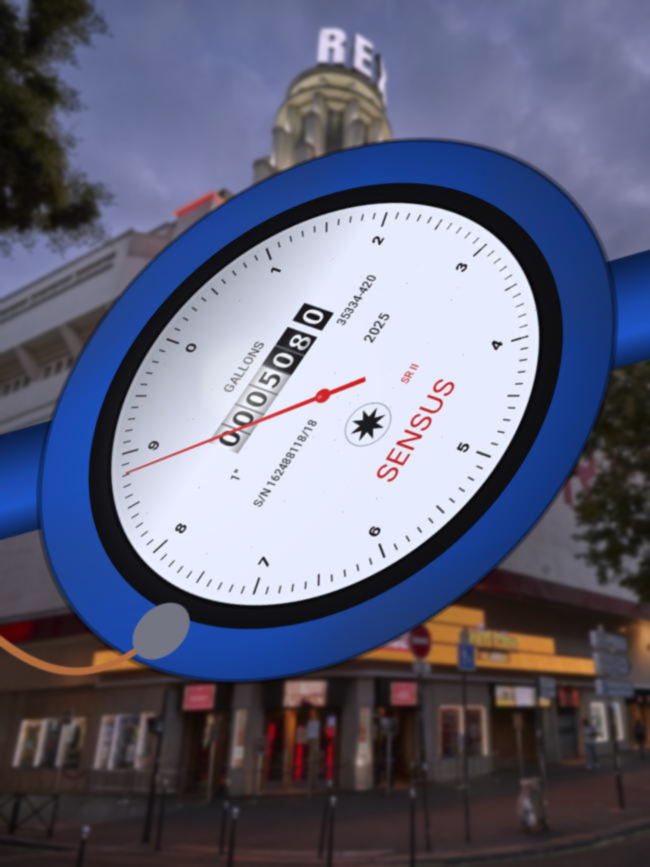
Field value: 5078.8,gal
